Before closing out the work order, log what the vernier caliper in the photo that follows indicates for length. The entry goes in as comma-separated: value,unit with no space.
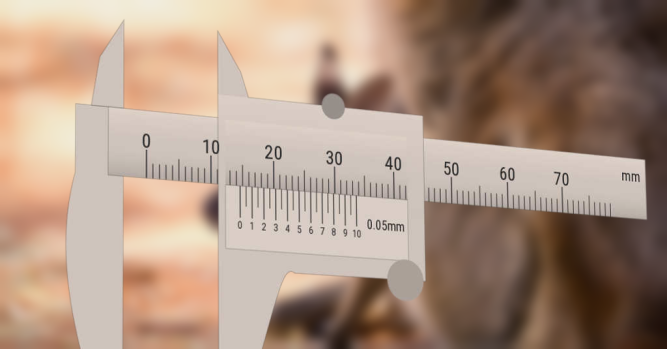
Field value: 14.6,mm
